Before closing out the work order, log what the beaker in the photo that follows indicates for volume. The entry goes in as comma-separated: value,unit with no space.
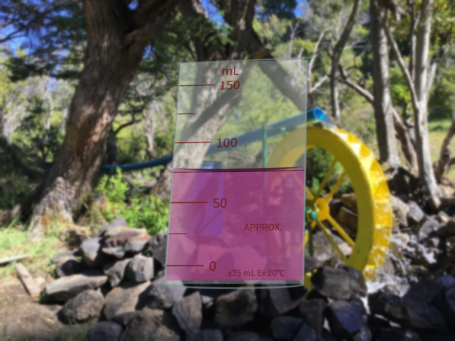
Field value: 75,mL
